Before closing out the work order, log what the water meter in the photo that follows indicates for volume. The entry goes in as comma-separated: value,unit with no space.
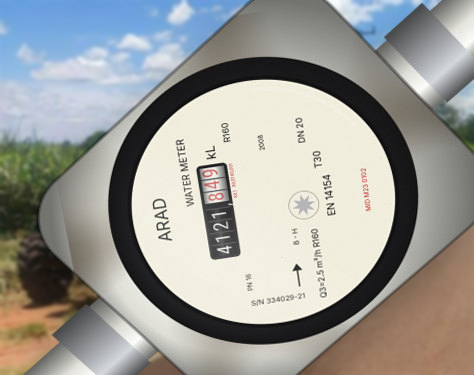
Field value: 4121.849,kL
